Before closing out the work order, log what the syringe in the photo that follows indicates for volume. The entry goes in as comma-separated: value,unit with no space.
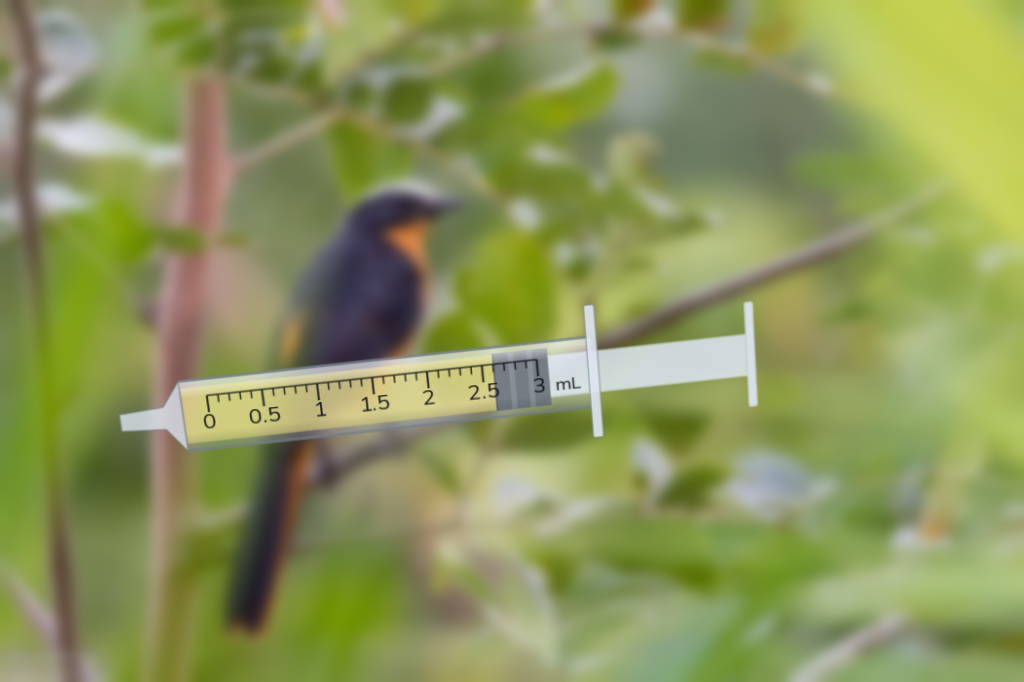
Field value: 2.6,mL
